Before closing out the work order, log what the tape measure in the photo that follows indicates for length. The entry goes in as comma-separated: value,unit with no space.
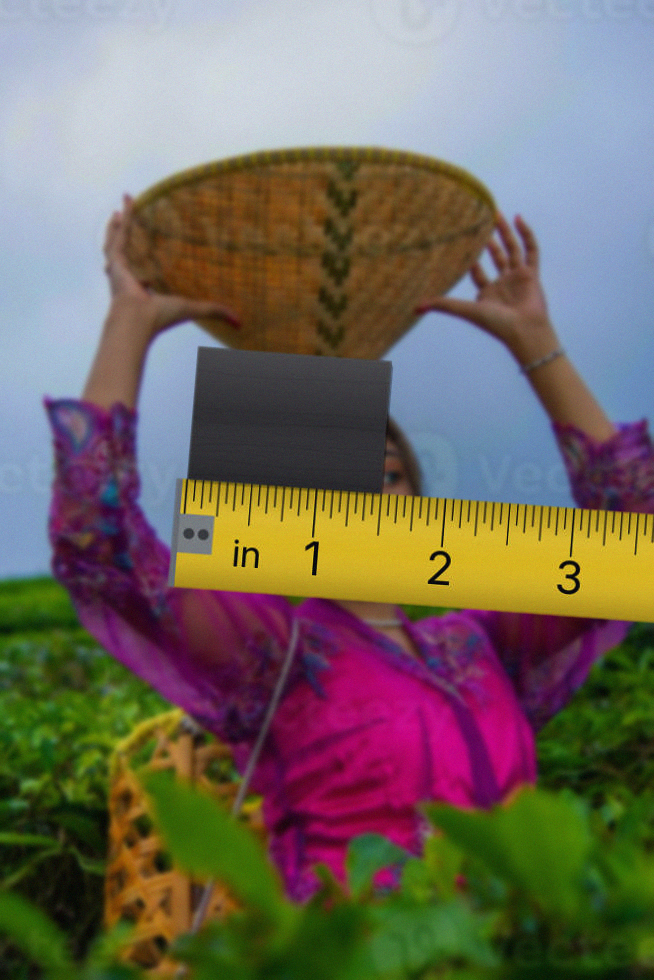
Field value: 1.5,in
